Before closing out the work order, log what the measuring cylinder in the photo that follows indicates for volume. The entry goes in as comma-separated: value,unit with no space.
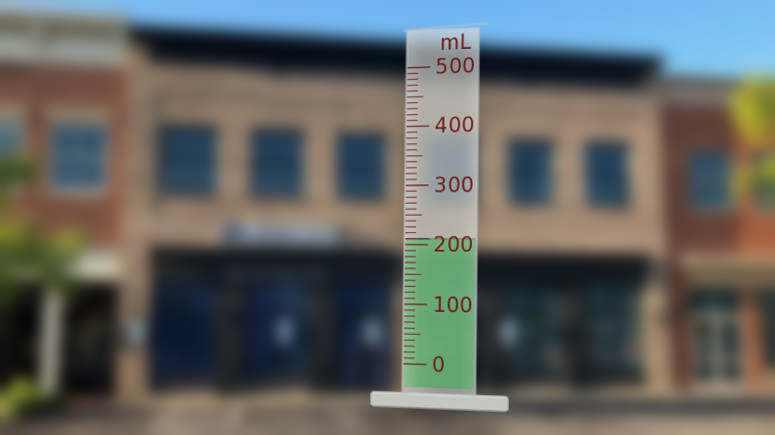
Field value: 210,mL
